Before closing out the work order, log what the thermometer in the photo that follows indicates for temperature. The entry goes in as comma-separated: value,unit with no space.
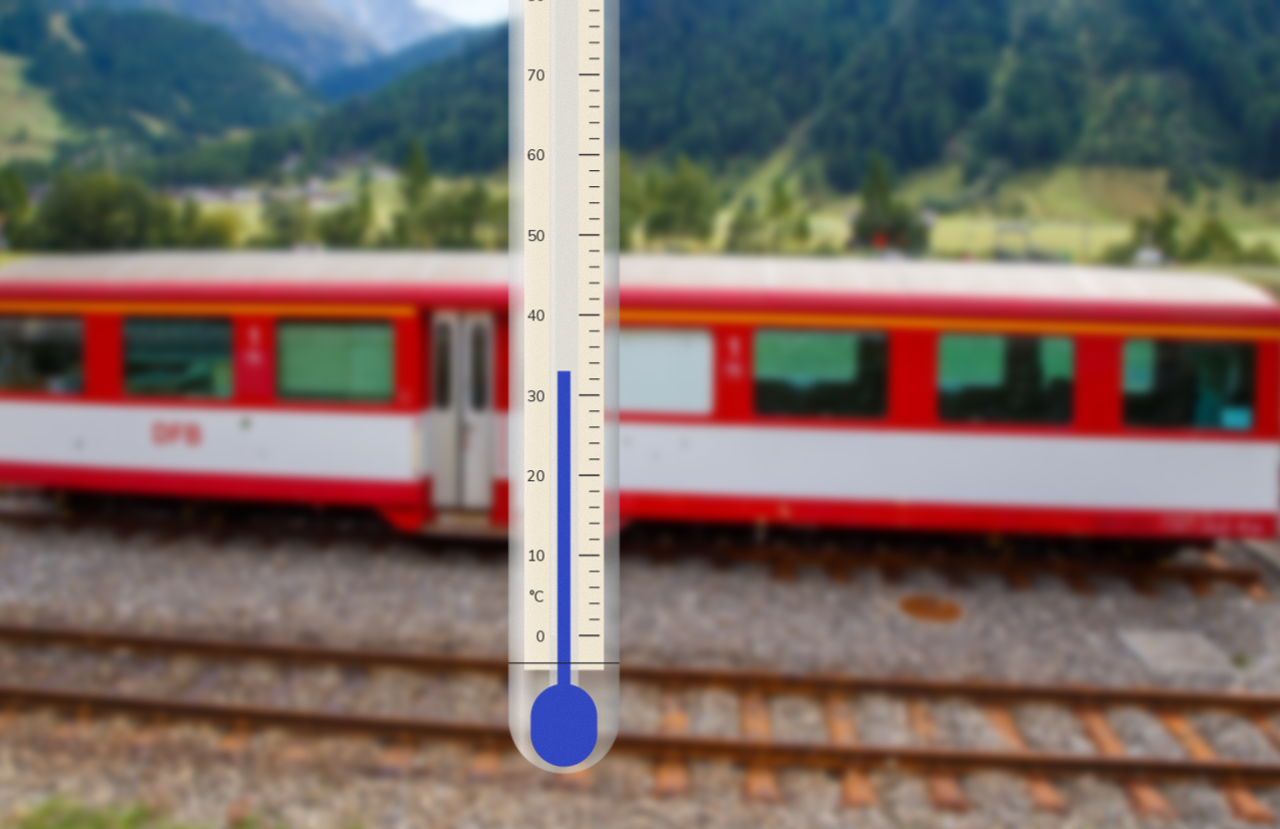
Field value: 33,°C
